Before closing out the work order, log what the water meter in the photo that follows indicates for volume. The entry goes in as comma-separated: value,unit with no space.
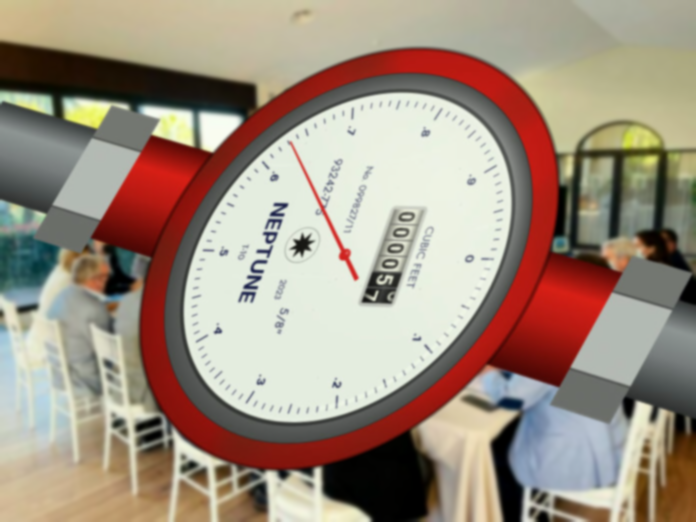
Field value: 56.63,ft³
